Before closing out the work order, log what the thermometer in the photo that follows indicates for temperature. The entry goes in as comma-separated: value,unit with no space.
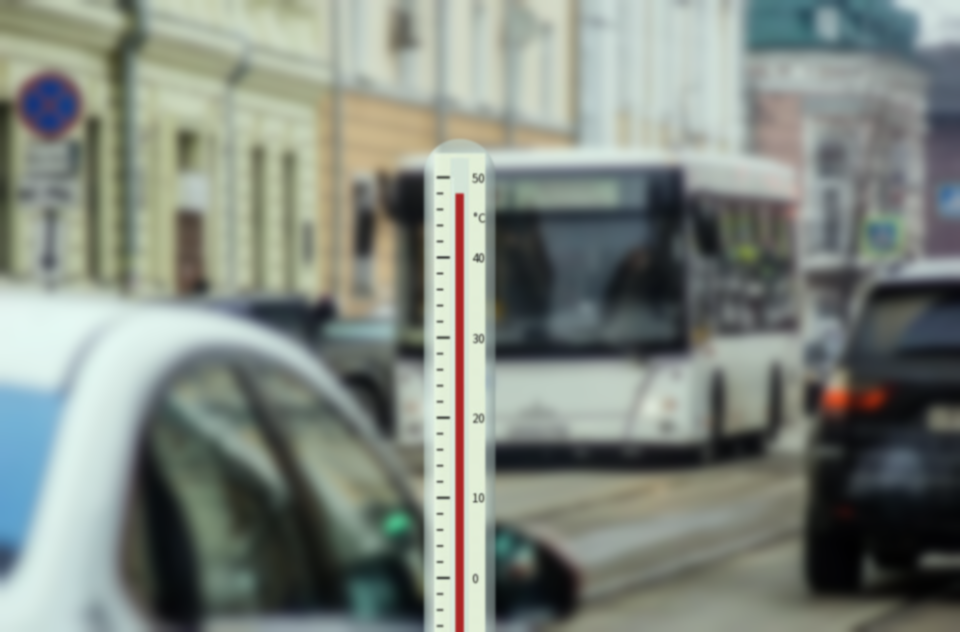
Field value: 48,°C
